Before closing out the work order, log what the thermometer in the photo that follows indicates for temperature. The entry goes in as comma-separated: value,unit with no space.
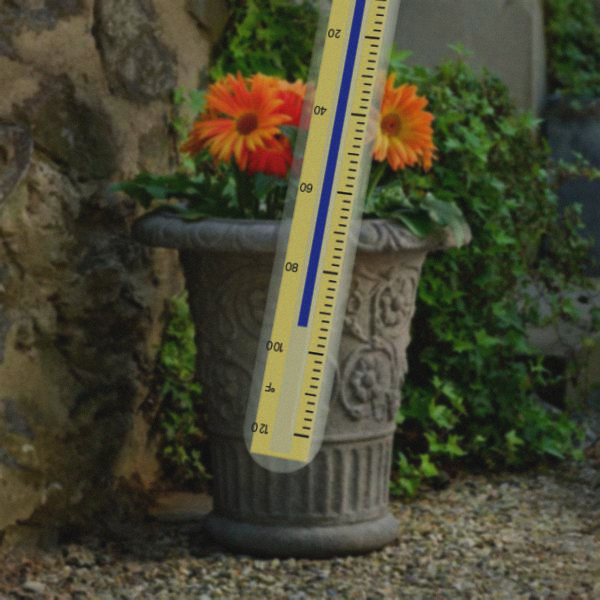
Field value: 94,°F
